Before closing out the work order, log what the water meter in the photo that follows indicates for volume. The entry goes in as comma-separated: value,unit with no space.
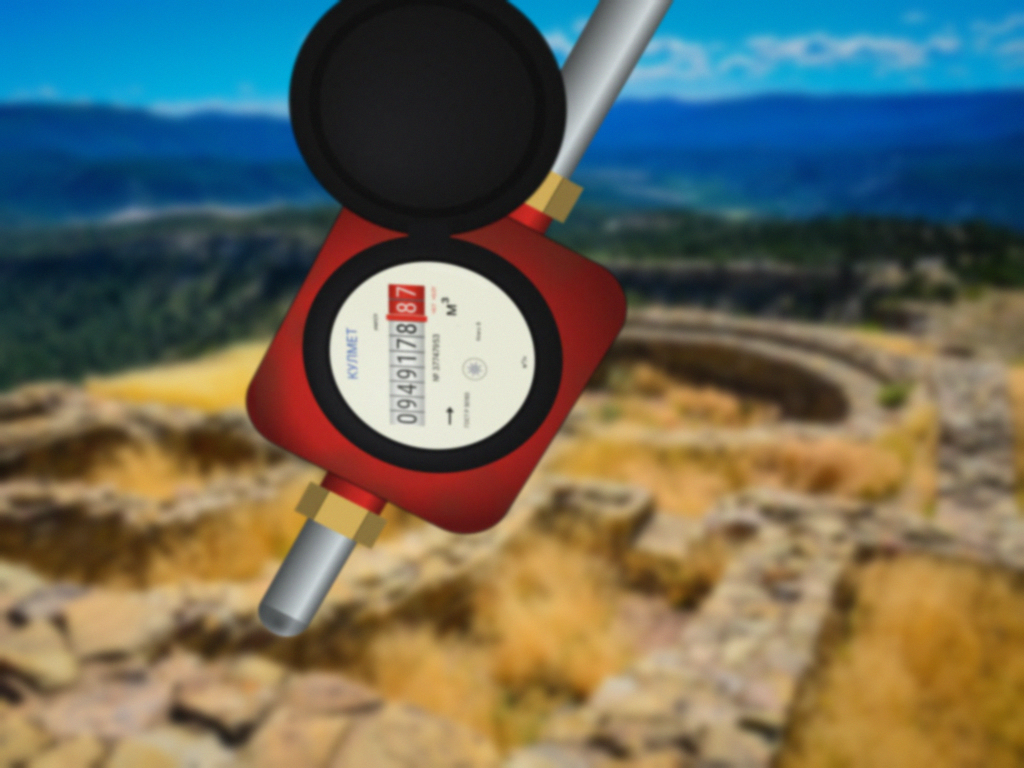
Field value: 949178.87,m³
